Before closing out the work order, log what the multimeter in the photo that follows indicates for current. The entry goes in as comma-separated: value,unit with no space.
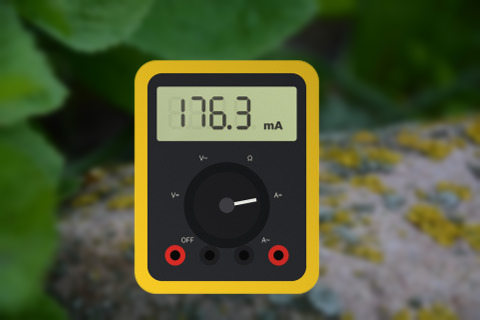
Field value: 176.3,mA
